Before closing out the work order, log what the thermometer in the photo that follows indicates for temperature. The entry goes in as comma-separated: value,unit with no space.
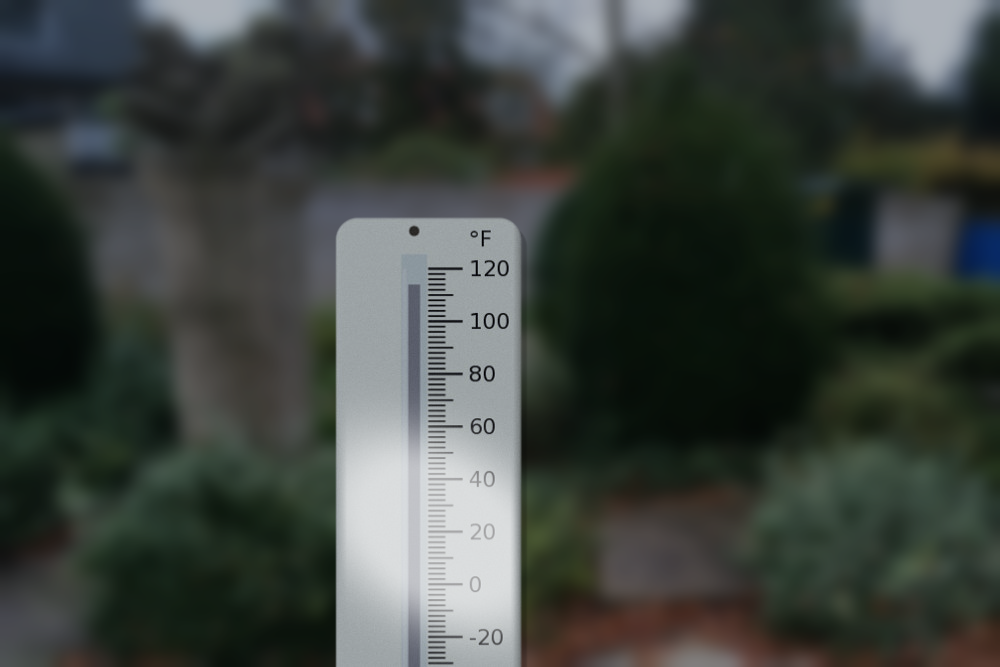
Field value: 114,°F
